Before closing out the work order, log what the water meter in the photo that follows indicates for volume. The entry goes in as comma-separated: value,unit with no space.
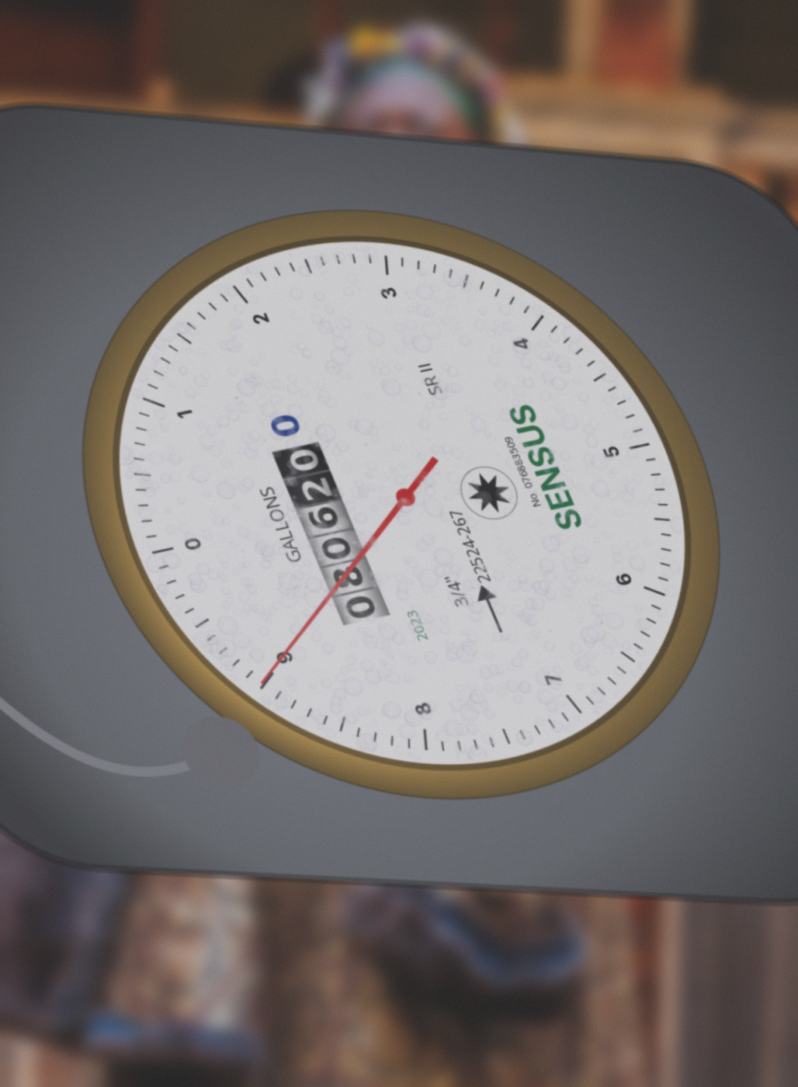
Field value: 806199.0,gal
